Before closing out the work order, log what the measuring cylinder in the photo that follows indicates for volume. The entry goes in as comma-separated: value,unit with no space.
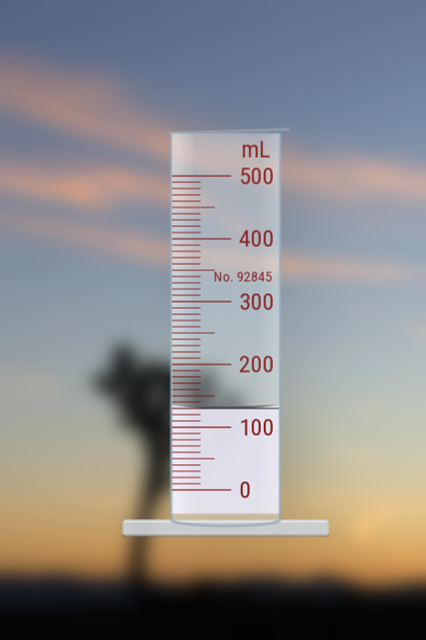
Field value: 130,mL
